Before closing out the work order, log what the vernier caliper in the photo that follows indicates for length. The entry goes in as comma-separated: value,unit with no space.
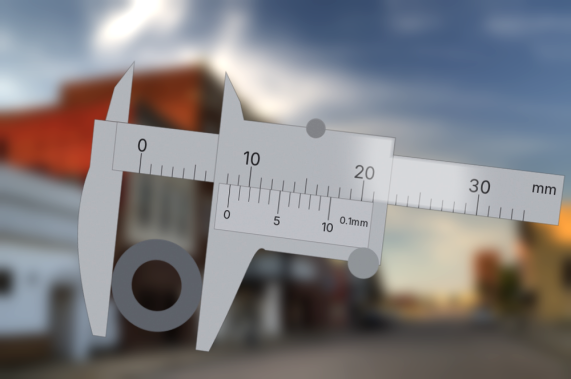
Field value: 8.3,mm
